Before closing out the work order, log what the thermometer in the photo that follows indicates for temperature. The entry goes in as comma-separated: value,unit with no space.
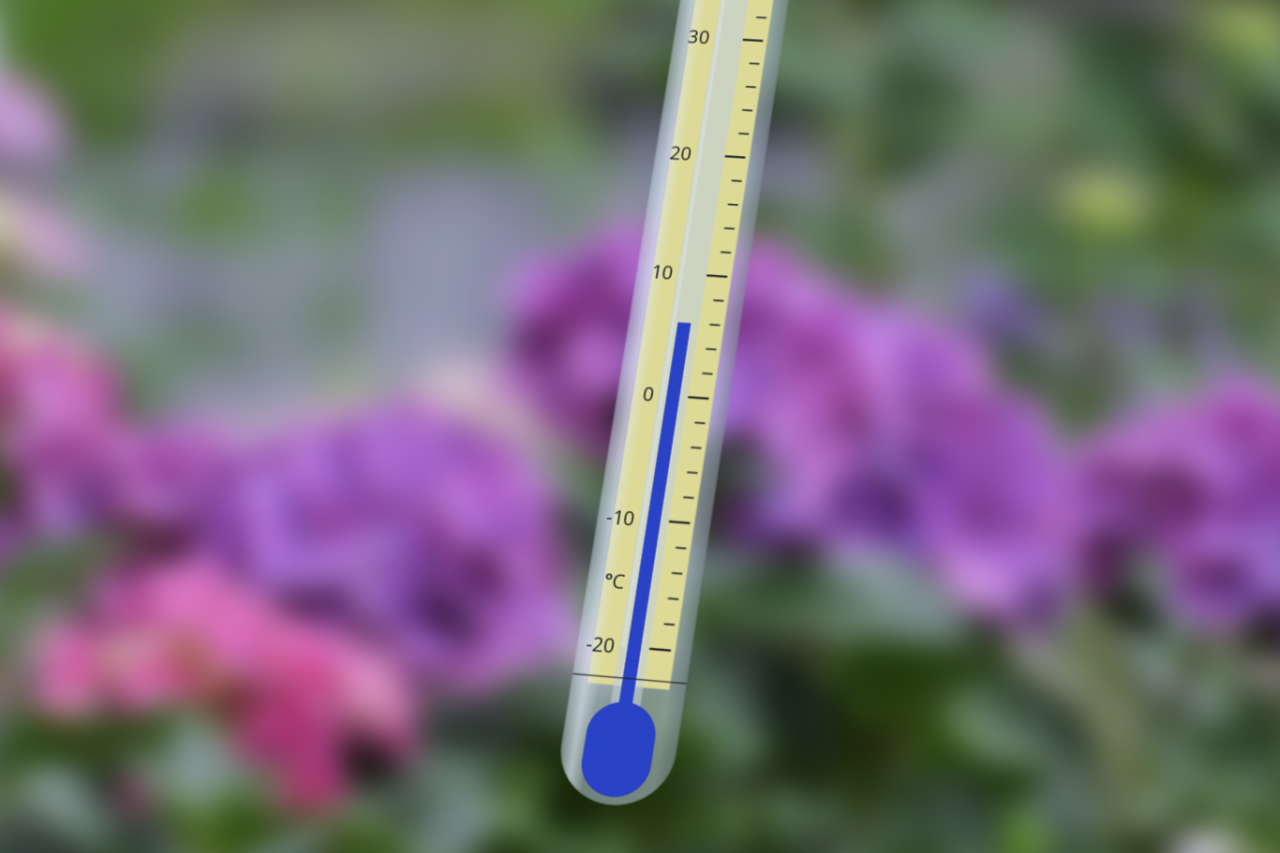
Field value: 6,°C
